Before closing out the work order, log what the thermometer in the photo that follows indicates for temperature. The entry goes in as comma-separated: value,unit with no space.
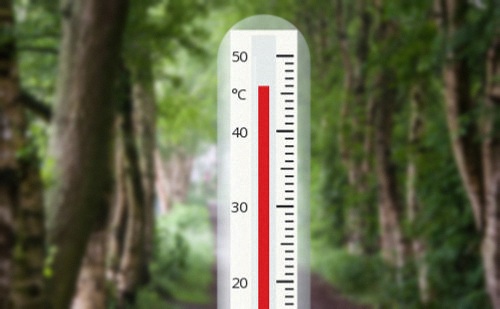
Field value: 46,°C
